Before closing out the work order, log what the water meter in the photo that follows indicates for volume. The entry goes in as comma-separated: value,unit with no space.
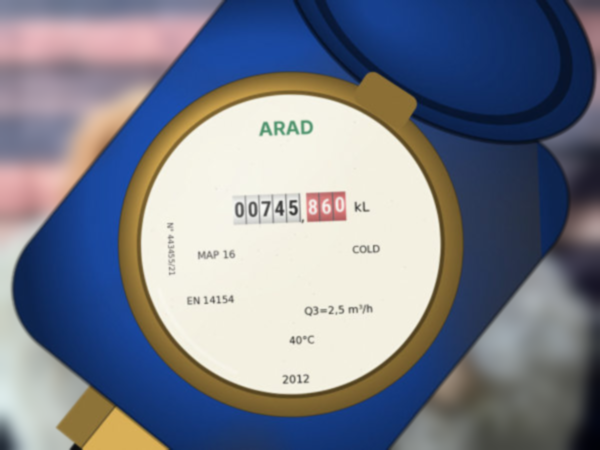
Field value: 745.860,kL
